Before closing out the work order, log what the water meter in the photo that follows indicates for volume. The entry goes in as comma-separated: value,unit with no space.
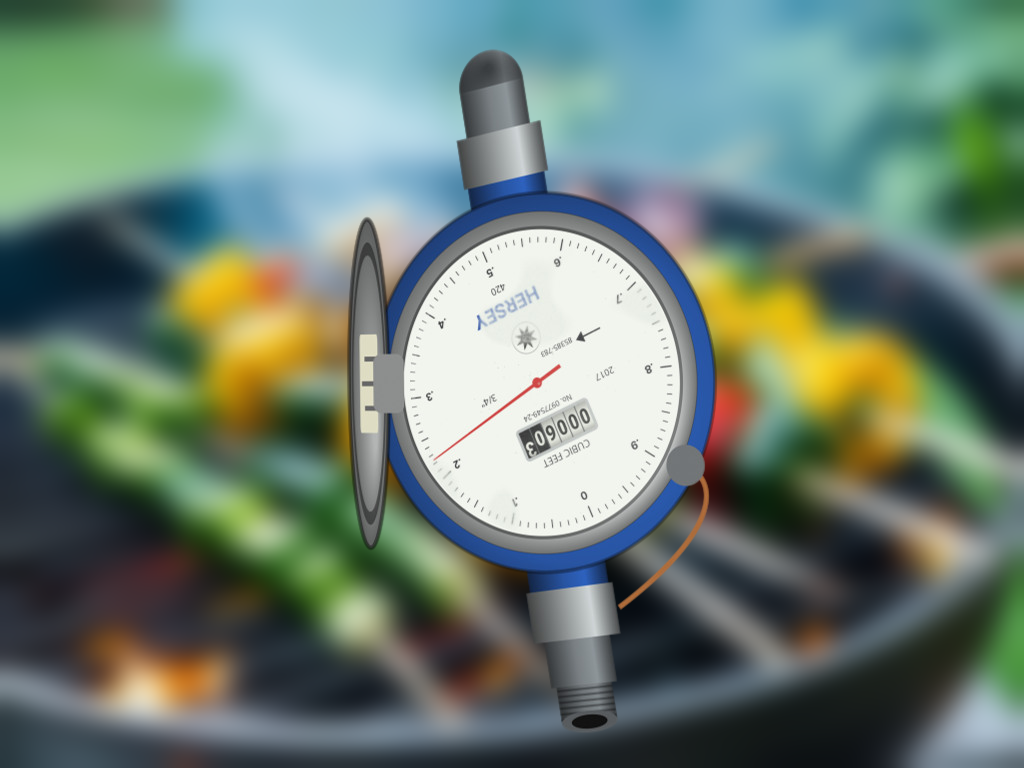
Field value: 603.22,ft³
